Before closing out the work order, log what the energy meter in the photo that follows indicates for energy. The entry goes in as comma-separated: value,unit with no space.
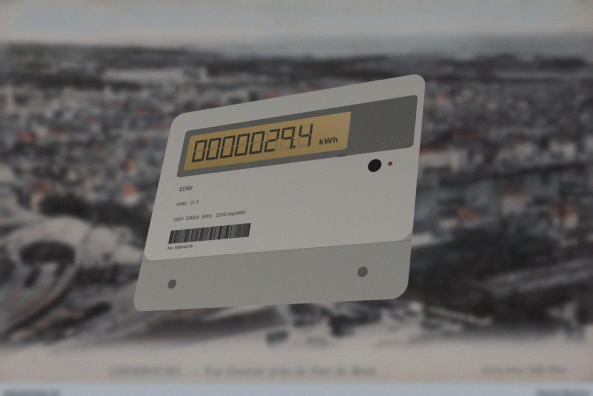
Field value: 29.4,kWh
